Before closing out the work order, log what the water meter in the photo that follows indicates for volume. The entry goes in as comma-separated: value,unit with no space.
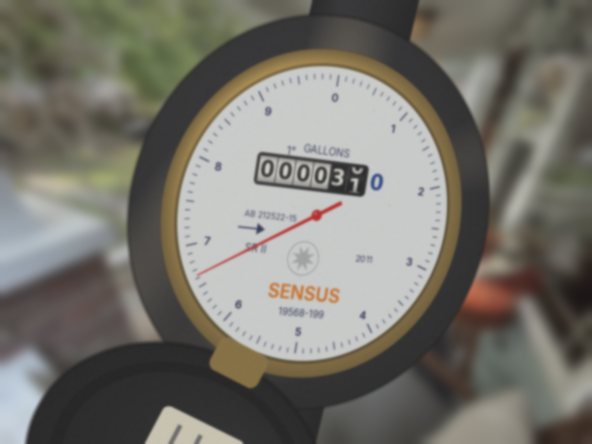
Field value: 306.6,gal
